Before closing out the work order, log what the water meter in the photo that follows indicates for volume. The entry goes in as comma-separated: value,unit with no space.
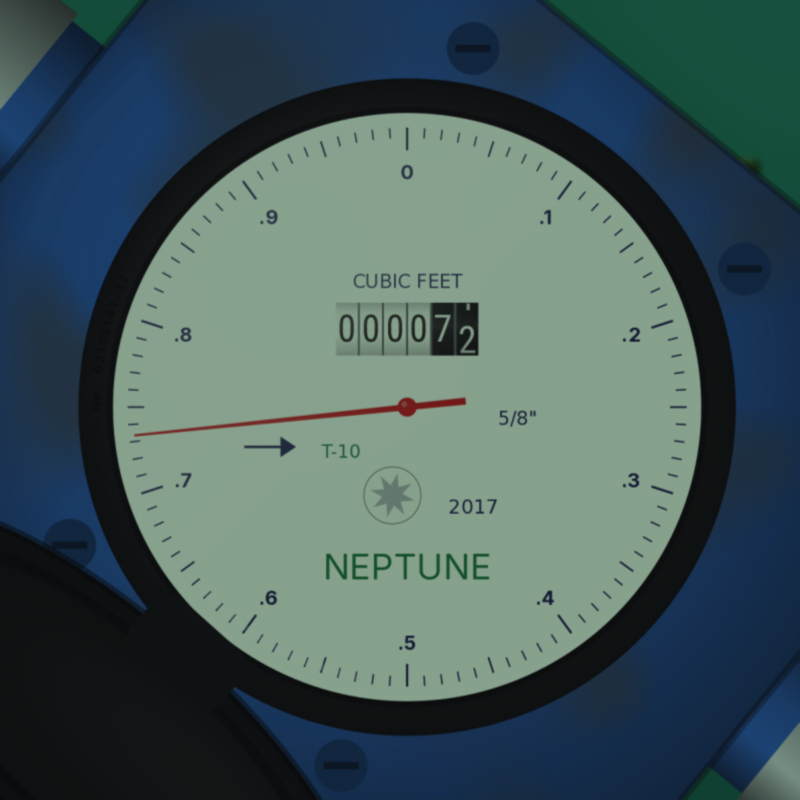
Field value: 71.73,ft³
